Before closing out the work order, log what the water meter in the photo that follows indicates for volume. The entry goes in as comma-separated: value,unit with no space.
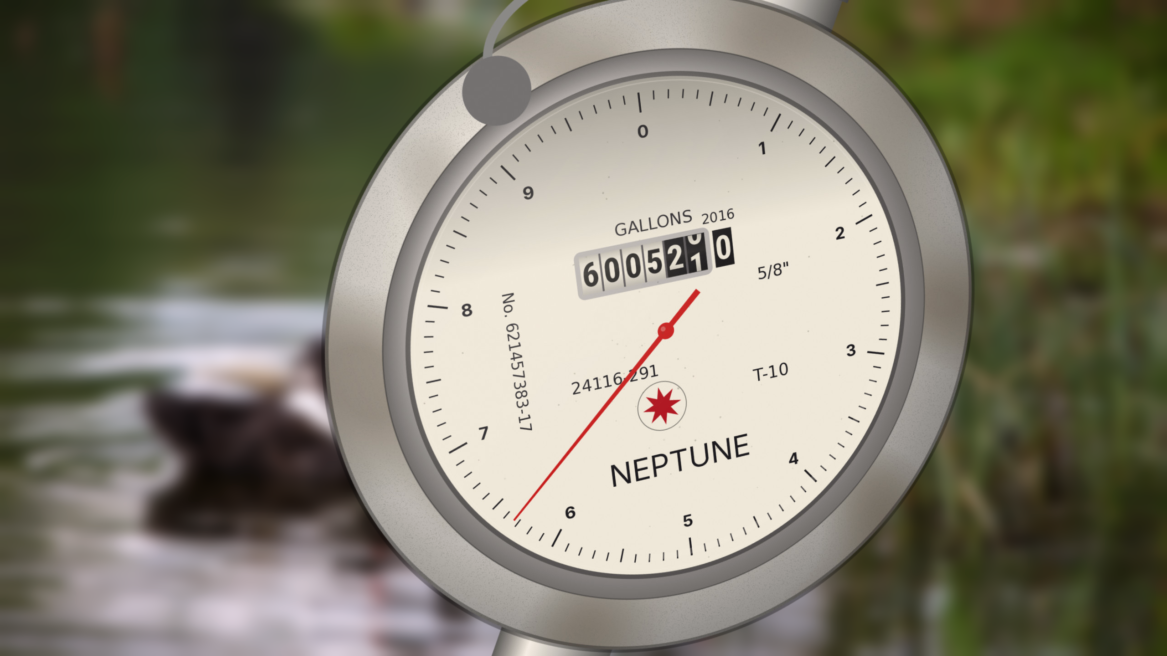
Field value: 6005206.3,gal
